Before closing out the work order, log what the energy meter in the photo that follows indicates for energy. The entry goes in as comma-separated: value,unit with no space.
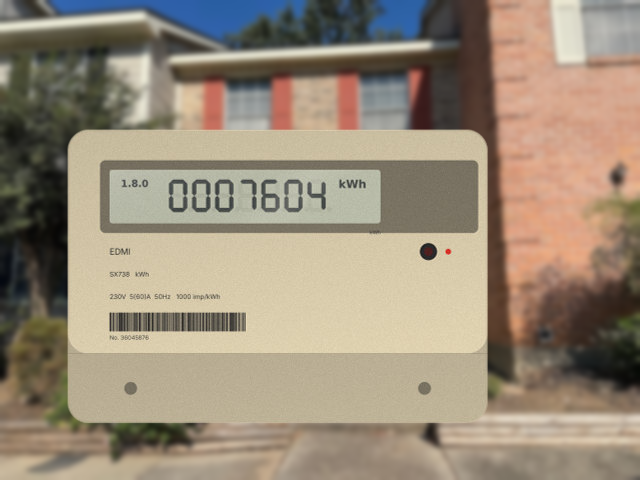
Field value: 7604,kWh
